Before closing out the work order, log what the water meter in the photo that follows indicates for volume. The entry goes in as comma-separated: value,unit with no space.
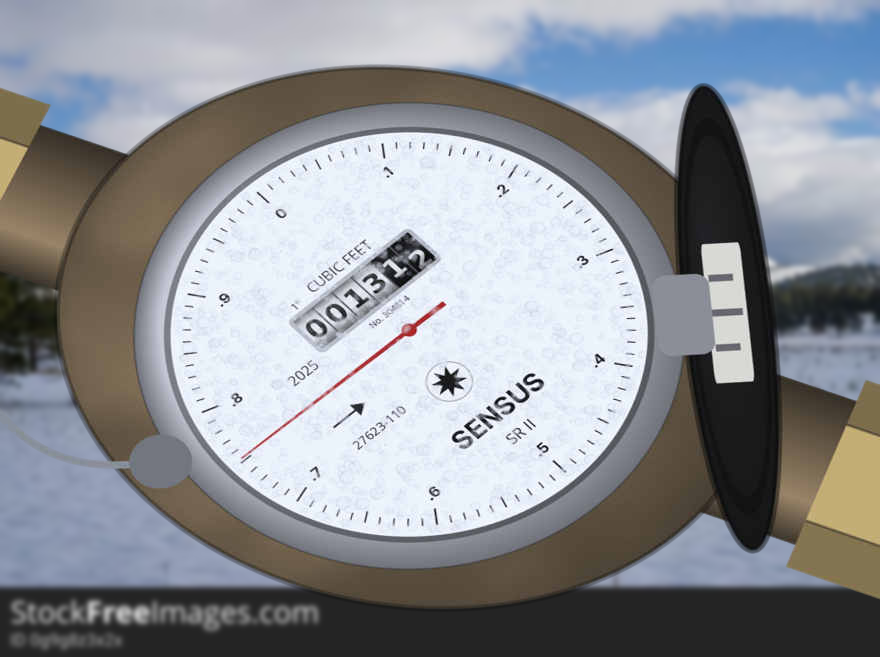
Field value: 1311.75,ft³
